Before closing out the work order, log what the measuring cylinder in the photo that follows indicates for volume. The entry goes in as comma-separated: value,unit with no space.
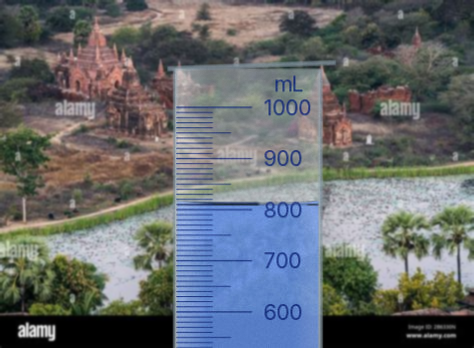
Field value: 810,mL
